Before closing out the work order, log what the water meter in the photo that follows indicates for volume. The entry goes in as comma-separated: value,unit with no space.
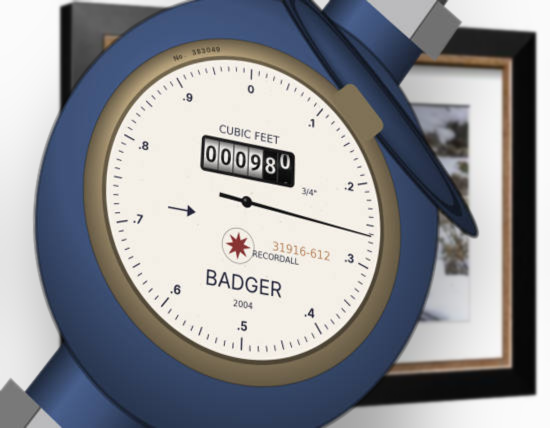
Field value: 980.26,ft³
